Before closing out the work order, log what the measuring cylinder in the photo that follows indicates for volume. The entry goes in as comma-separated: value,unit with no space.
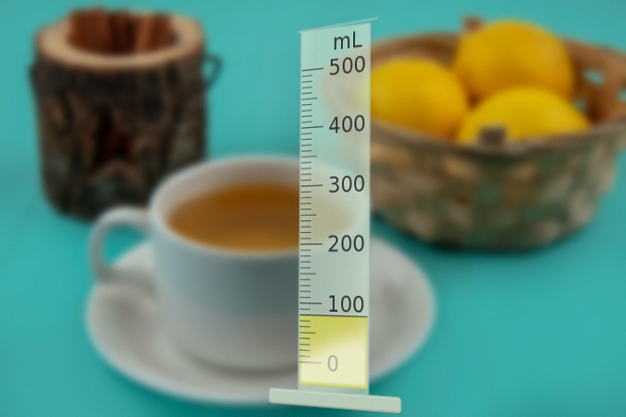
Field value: 80,mL
